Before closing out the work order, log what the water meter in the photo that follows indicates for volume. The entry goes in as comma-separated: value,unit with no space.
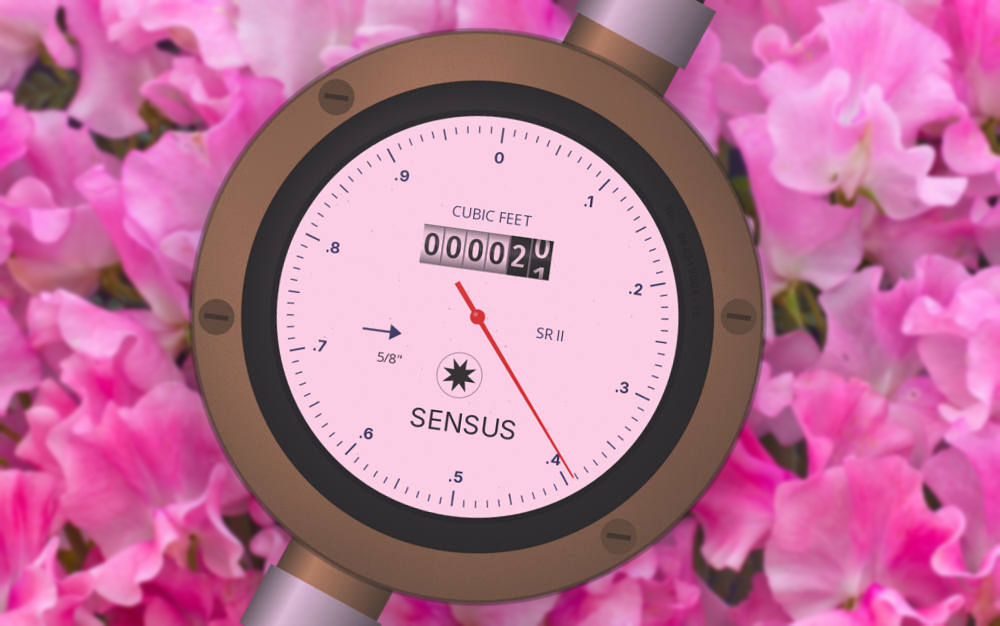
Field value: 20.39,ft³
